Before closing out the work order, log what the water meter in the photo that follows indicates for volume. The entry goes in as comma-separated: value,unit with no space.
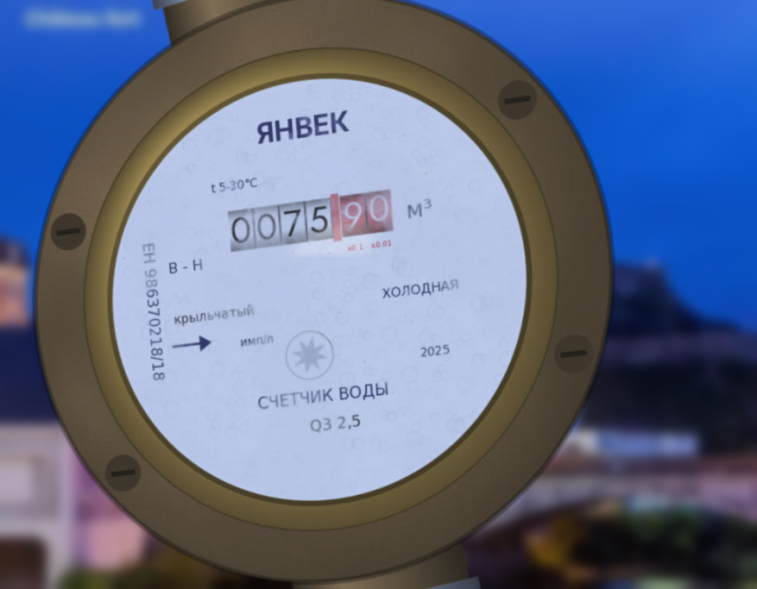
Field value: 75.90,m³
